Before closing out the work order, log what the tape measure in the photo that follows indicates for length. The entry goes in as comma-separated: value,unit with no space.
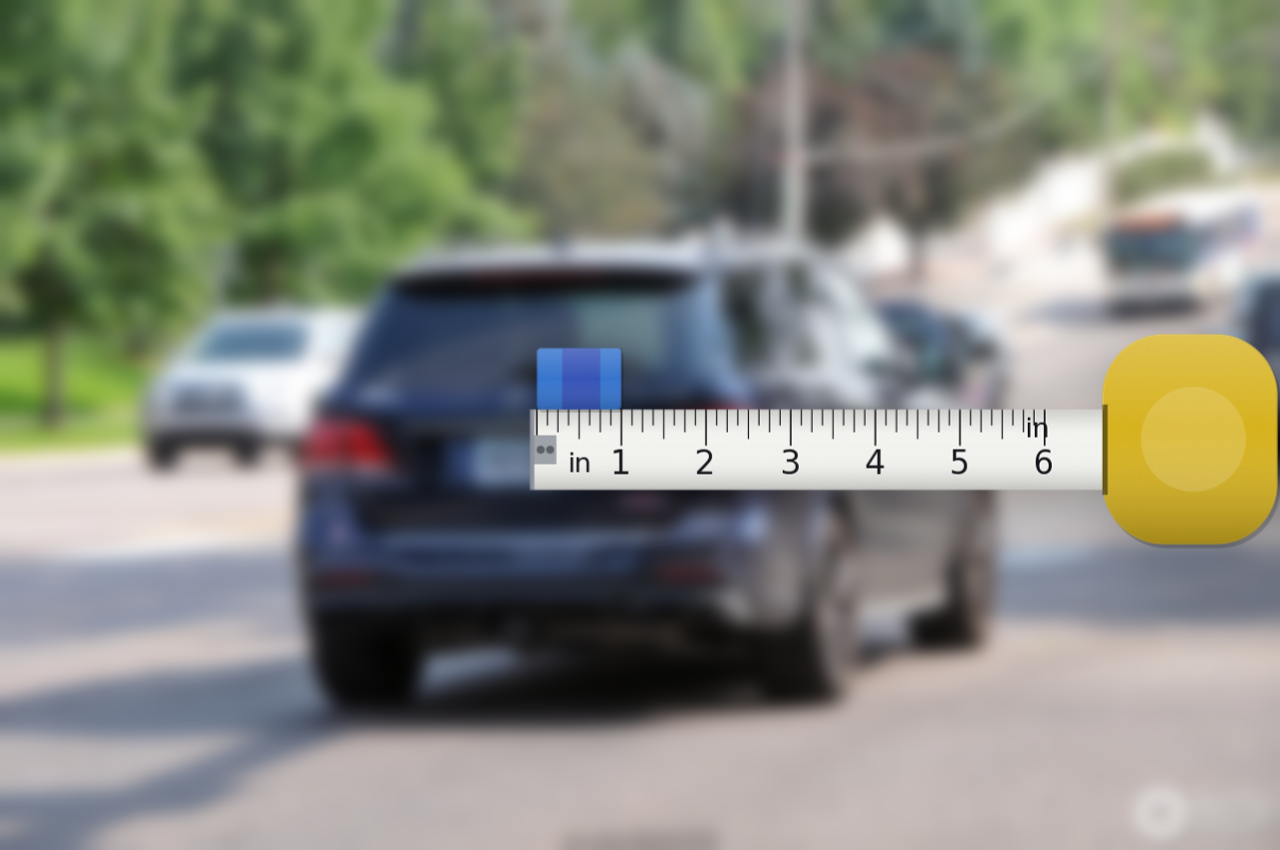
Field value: 1,in
